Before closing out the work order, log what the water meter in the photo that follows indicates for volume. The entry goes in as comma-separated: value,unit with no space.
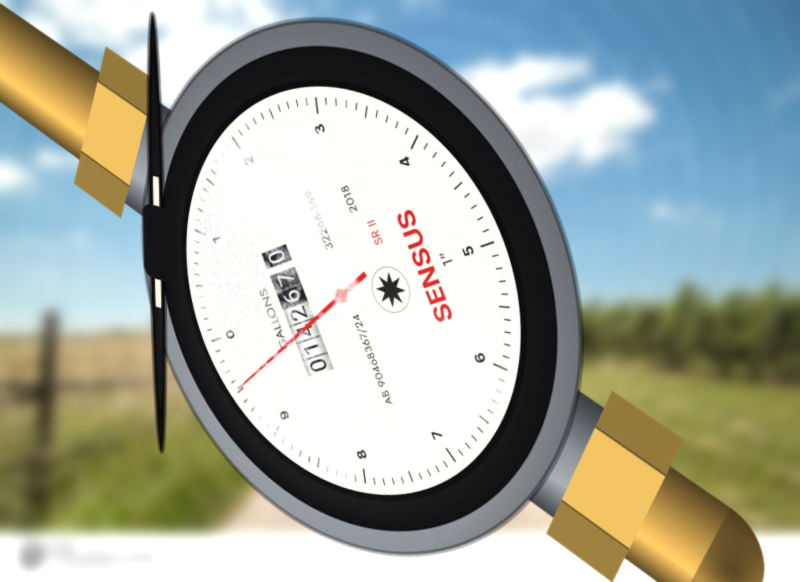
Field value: 142669.5,gal
